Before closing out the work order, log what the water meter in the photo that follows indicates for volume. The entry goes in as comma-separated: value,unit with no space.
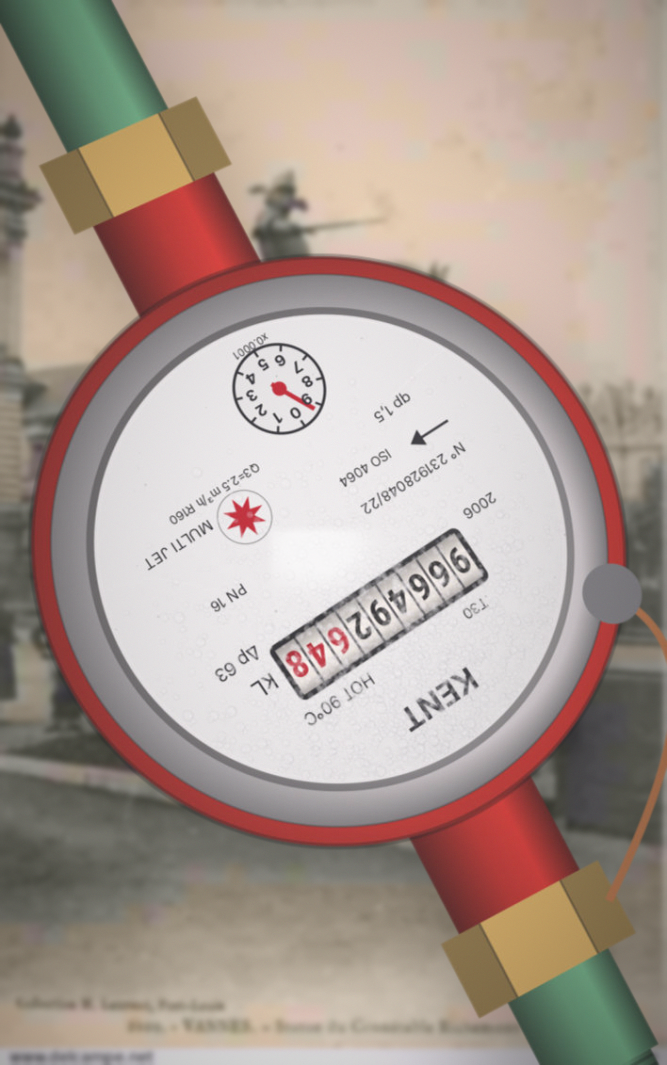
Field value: 966492.6479,kL
